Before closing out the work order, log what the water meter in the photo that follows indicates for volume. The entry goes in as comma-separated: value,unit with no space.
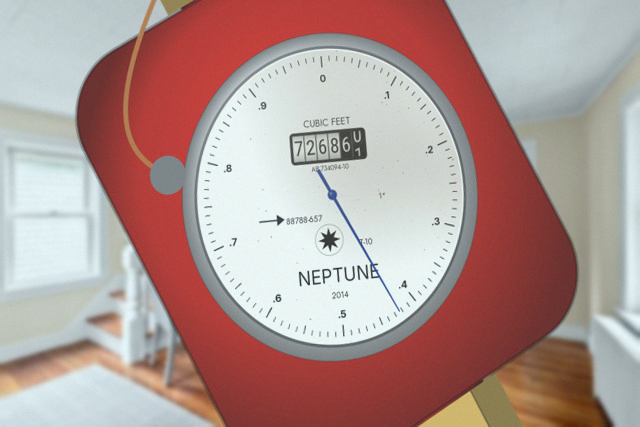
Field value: 726860.42,ft³
